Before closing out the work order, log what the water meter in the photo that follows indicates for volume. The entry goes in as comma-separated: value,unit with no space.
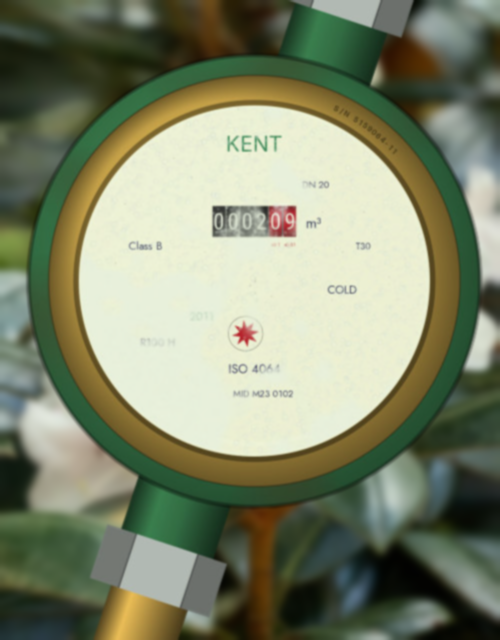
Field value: 2.09,m³
